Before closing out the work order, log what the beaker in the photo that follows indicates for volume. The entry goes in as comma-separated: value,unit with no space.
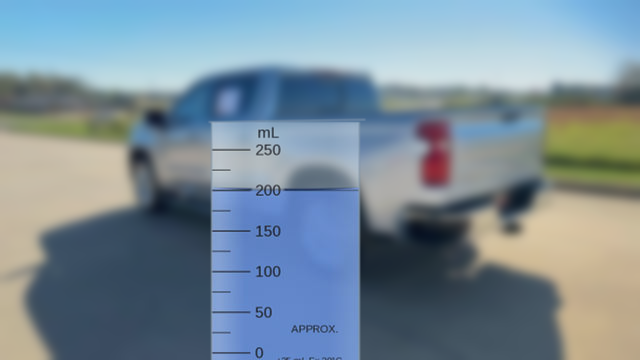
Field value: 200,mL
